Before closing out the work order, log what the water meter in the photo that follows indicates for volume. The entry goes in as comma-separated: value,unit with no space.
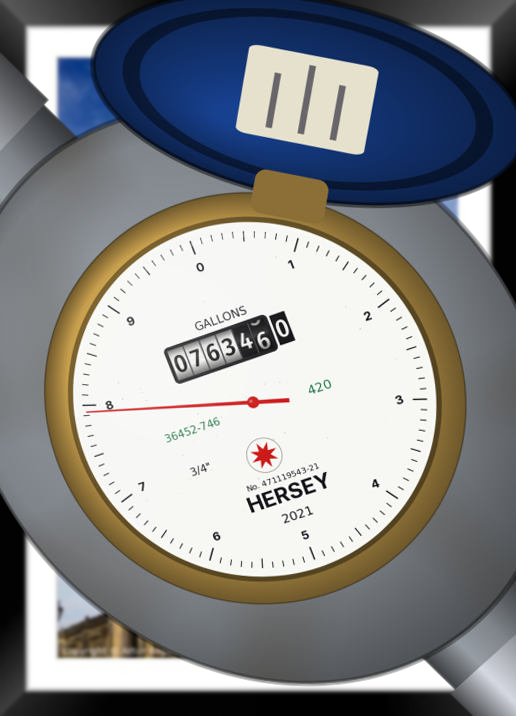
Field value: 763457.9,gal
